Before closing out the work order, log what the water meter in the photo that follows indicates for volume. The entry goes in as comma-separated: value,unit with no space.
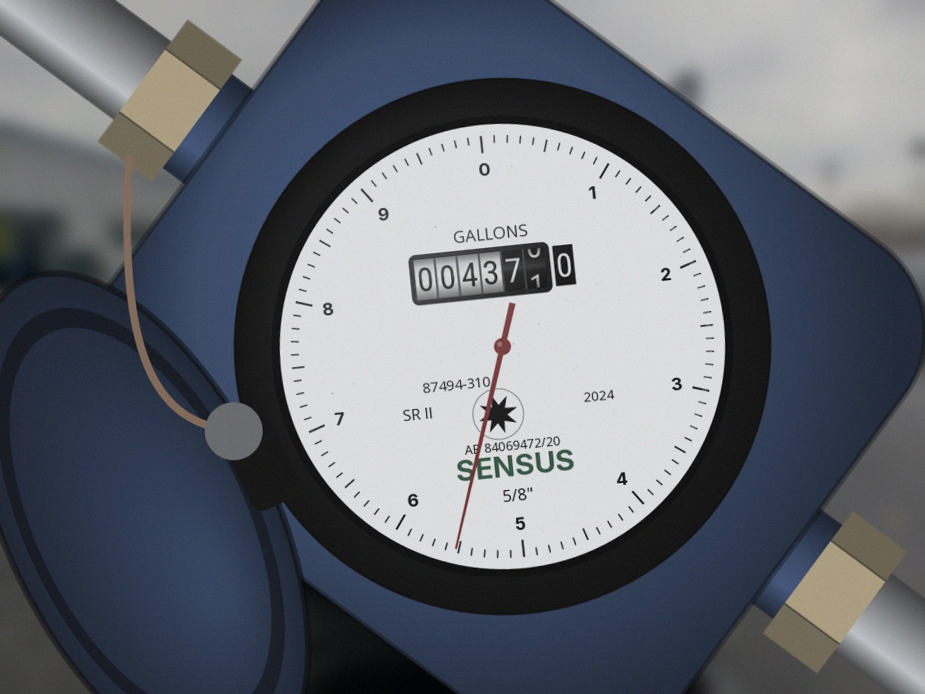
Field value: 43705.5,gal
